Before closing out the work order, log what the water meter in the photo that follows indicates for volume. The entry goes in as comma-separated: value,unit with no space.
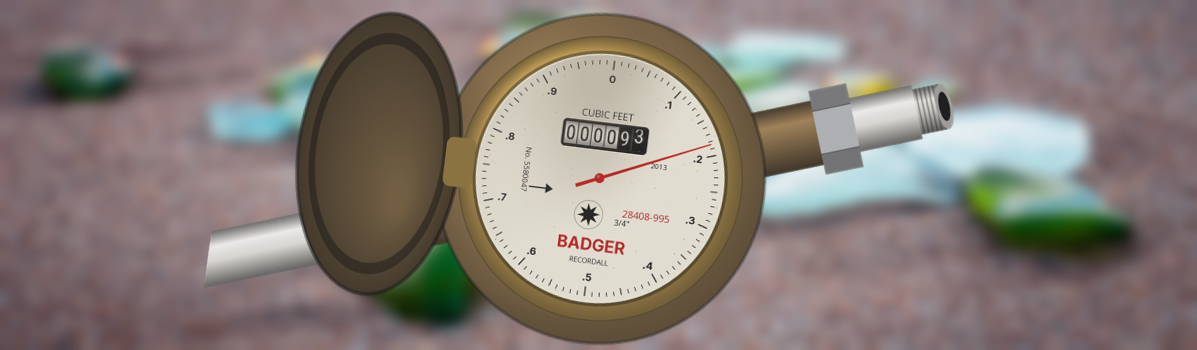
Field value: 93.18,ft³
